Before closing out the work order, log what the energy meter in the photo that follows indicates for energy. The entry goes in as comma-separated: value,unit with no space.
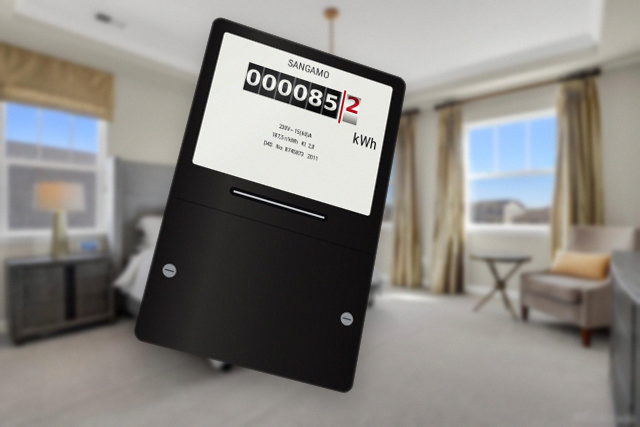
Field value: 85.2,kWh
